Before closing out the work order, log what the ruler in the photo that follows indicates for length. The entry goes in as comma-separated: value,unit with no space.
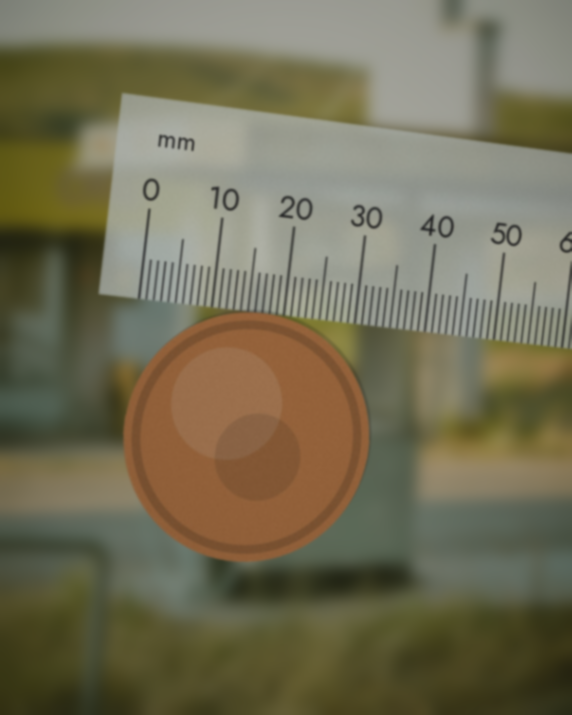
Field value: 34,mm
